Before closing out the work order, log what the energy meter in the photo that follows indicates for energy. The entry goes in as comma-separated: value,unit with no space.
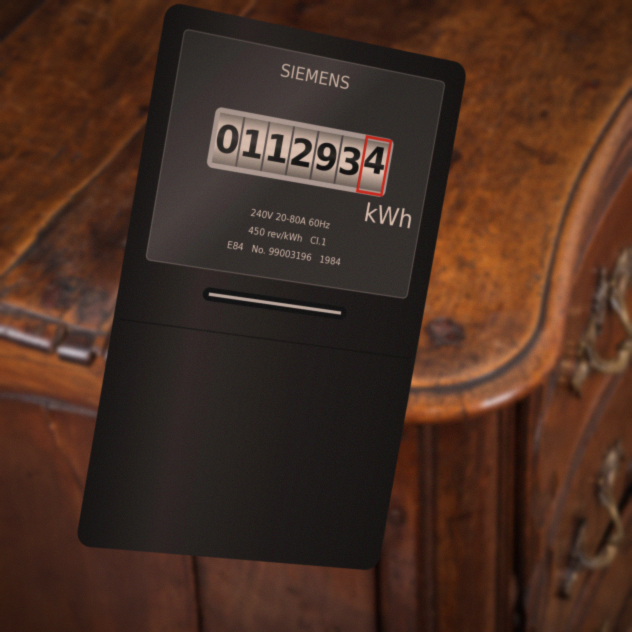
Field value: 11293.4,kWh
